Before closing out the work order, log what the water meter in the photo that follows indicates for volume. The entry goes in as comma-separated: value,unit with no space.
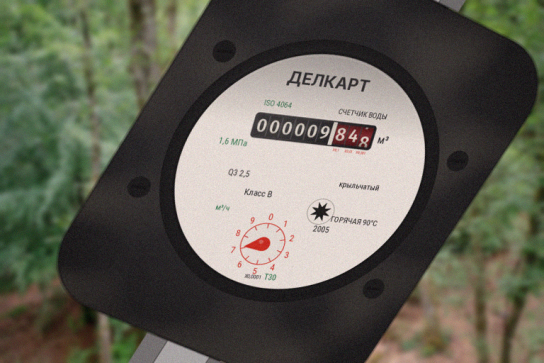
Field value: 9.8477,m³
